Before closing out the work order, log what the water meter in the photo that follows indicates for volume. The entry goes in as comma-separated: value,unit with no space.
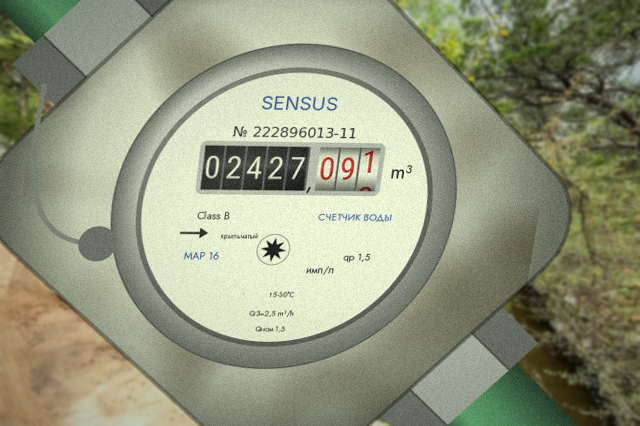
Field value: 2427.091,m³
